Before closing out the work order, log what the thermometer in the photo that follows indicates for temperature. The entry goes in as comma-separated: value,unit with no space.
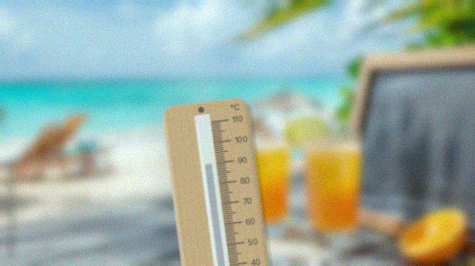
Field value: 90,°C
